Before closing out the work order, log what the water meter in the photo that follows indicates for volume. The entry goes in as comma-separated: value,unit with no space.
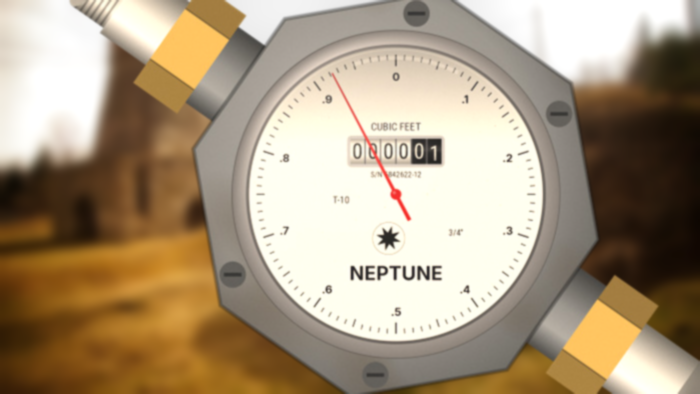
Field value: 0.92,ft³
